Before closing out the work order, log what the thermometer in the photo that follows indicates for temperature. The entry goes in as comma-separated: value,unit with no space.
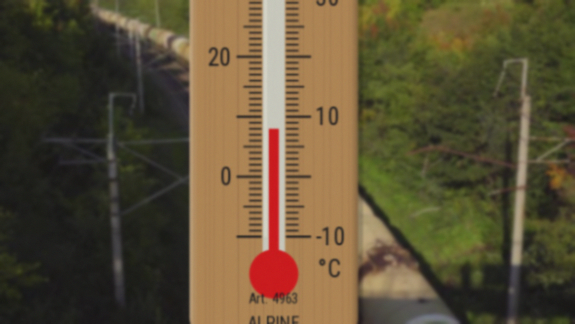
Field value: 8,°C
